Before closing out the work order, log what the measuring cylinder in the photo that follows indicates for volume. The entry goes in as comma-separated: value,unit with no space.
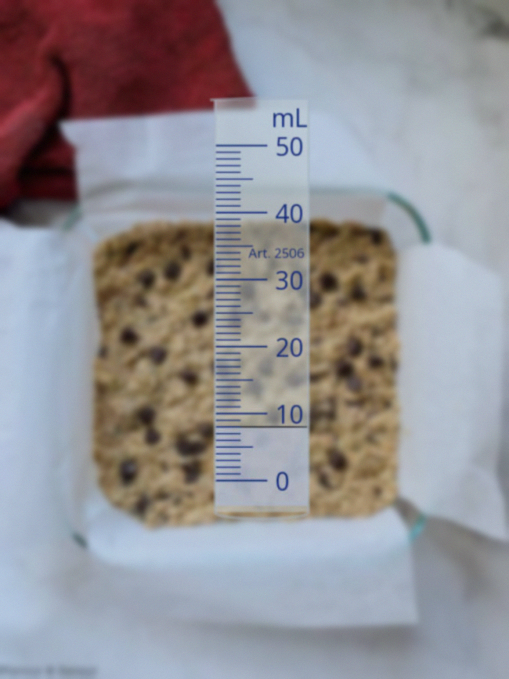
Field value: 8,mL
